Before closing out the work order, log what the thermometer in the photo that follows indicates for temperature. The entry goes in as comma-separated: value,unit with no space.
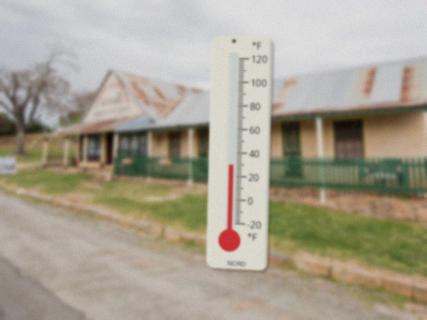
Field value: 30,°F
